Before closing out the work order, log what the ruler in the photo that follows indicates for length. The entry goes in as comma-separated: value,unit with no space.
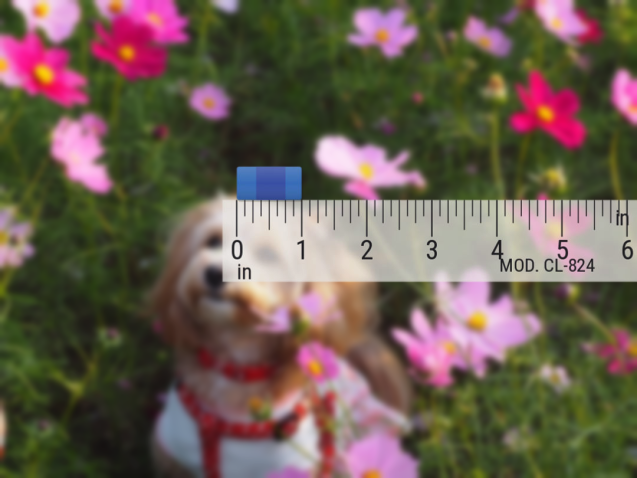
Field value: 1,in
